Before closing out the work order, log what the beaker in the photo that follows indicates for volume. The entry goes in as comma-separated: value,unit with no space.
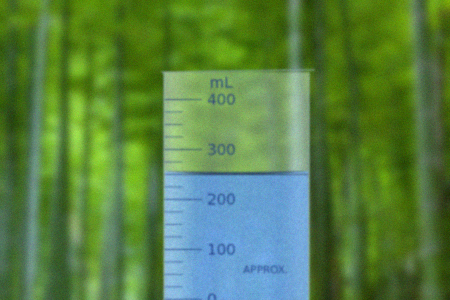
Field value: 250,mL
